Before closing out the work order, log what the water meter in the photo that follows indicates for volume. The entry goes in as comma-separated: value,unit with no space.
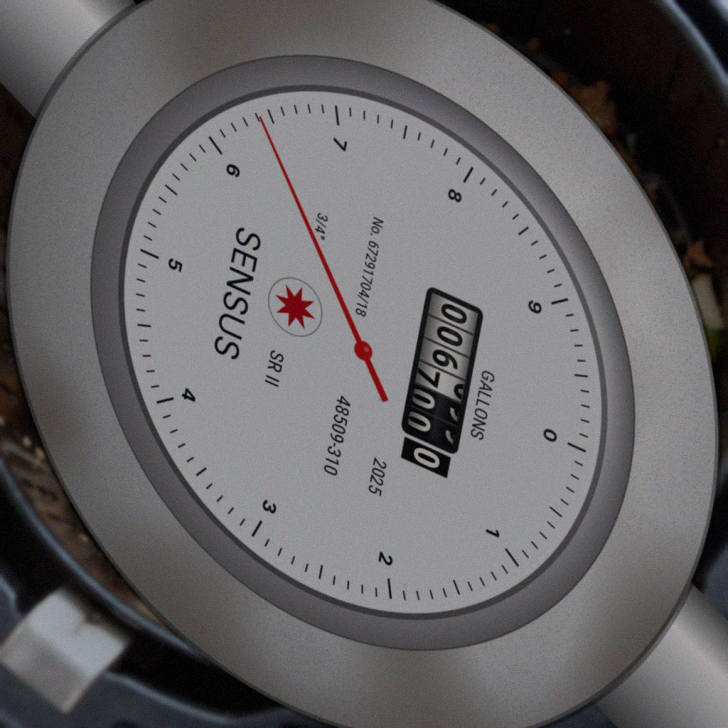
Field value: 66996.4,gal
